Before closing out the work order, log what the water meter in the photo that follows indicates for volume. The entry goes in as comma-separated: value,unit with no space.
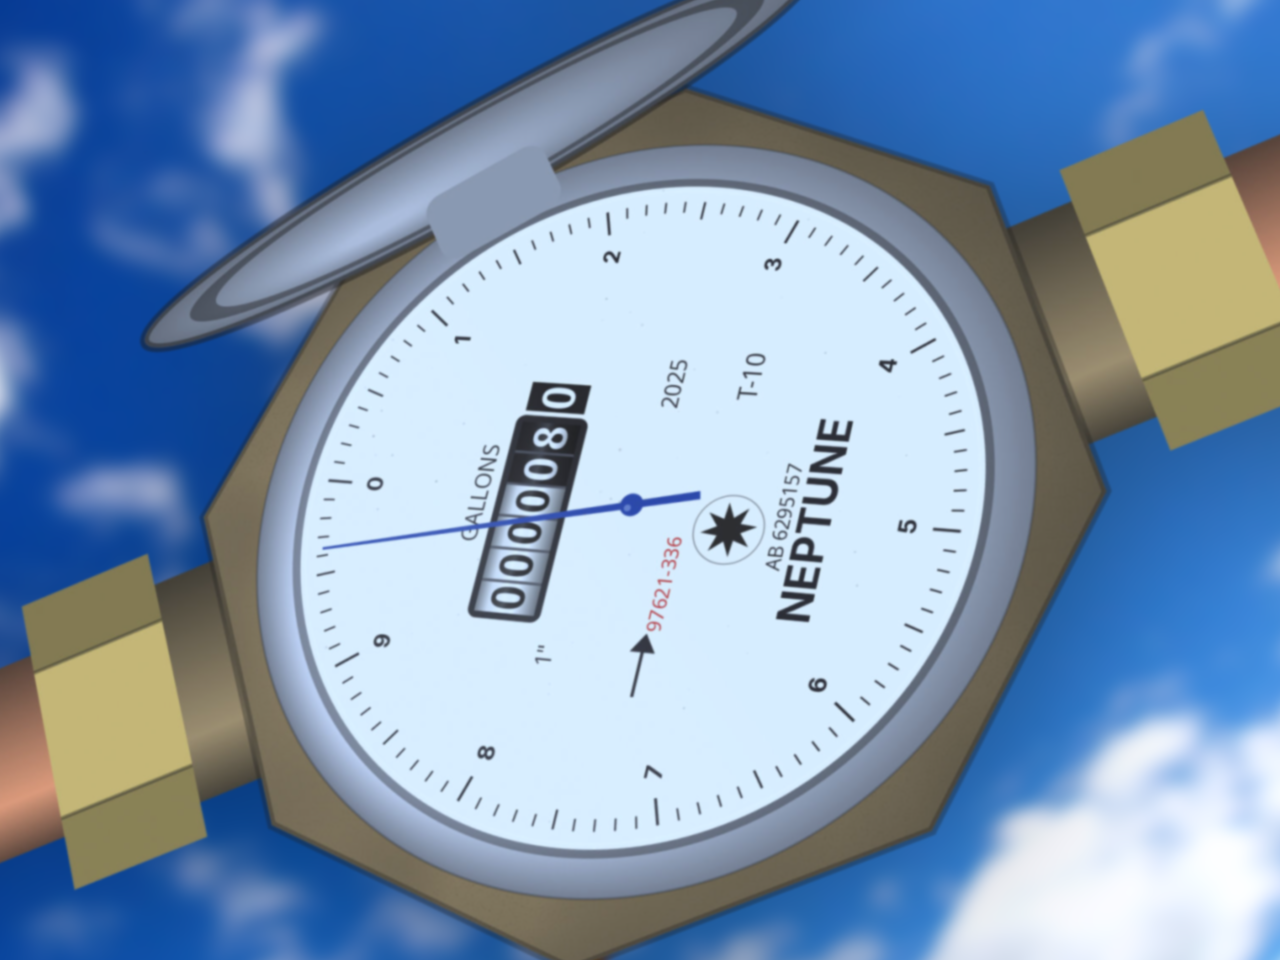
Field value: 79.6,gal
